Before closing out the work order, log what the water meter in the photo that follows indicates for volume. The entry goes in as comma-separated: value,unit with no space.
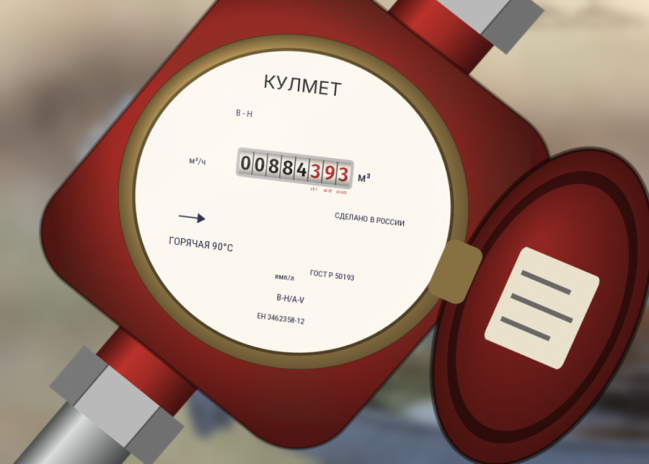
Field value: 884.393,m³
